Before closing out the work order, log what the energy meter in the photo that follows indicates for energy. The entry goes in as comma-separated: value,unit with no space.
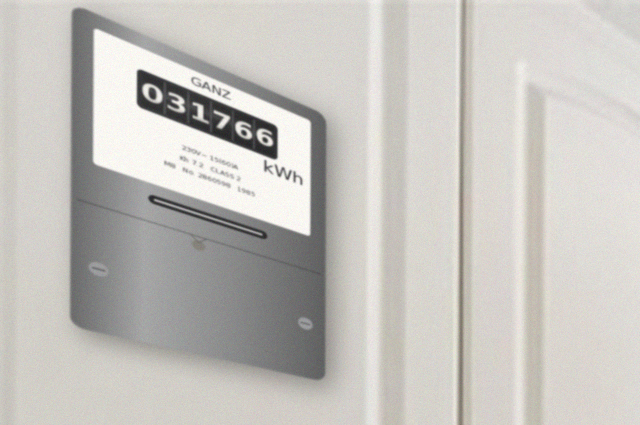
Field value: 31766,kWh
